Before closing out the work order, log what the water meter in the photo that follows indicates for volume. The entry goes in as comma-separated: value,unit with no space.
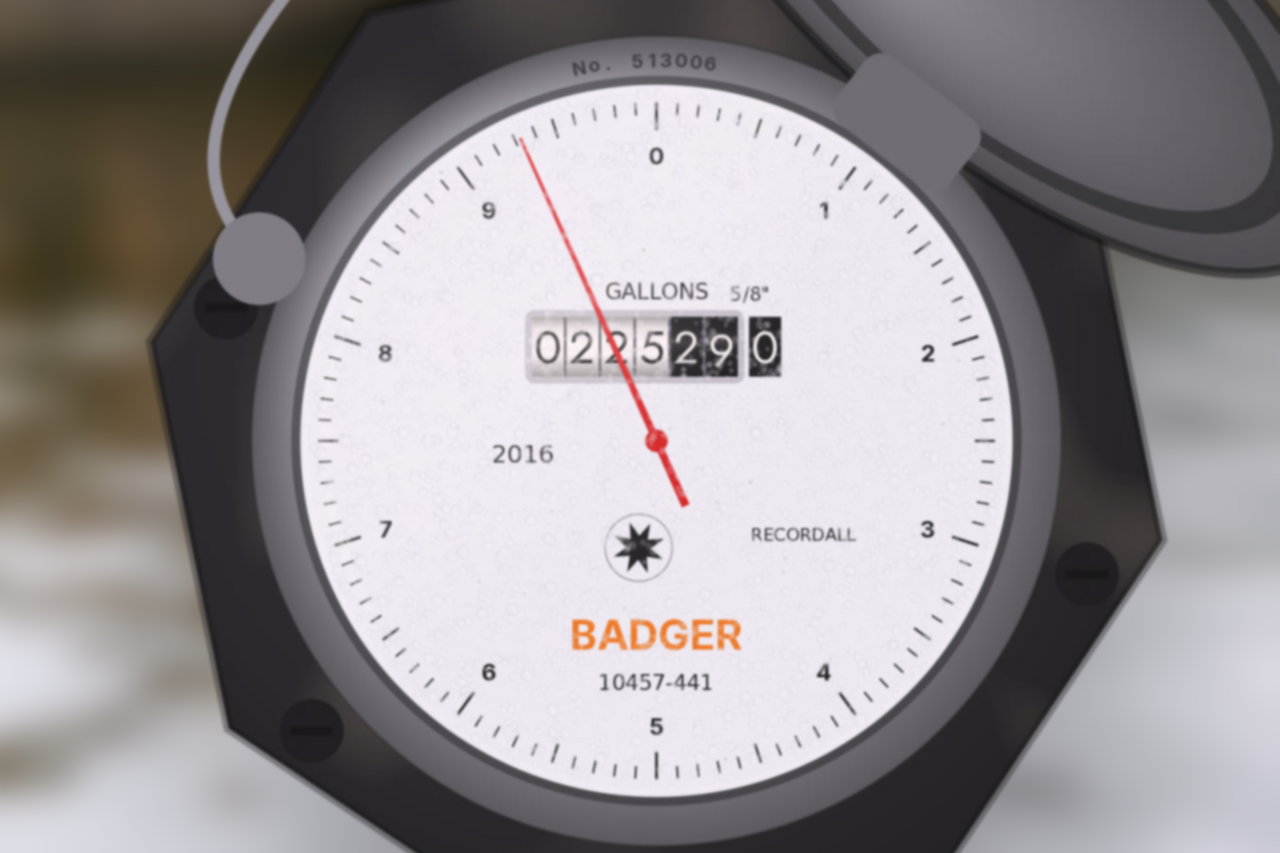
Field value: 225289.3,gal
